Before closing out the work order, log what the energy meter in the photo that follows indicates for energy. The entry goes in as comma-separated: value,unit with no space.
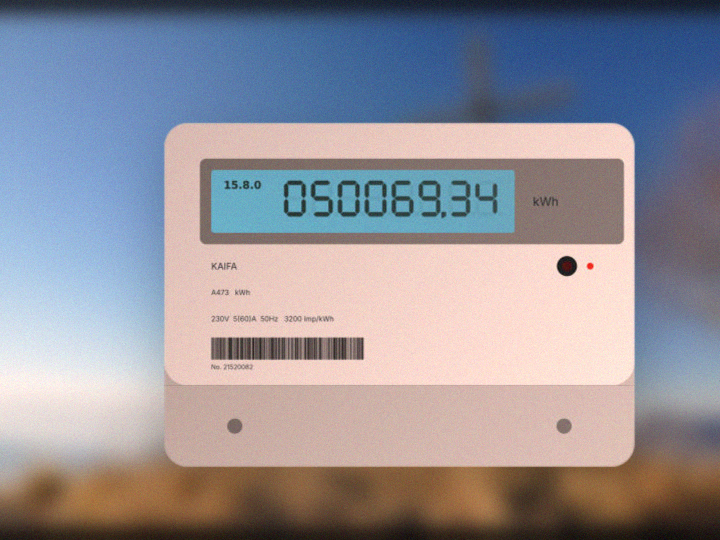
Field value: 50069.34,kWh
